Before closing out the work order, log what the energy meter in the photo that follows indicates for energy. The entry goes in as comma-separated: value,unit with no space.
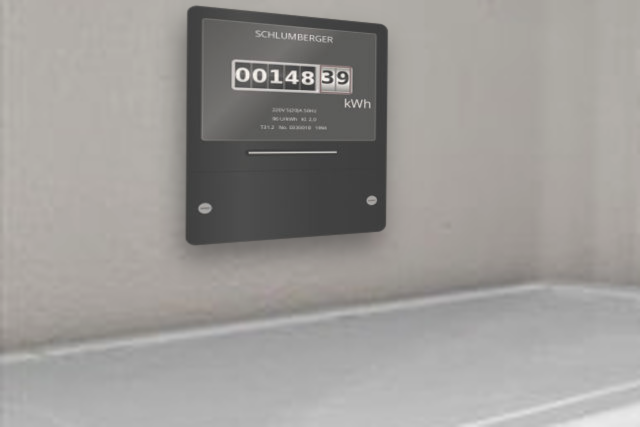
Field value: 148.39,kWh
